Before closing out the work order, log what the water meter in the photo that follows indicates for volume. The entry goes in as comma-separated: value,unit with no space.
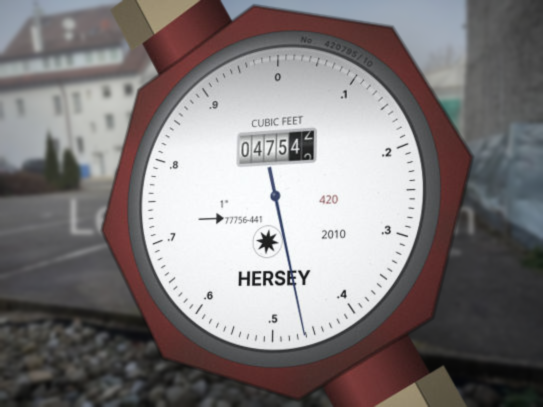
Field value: 47542.46,ft³
